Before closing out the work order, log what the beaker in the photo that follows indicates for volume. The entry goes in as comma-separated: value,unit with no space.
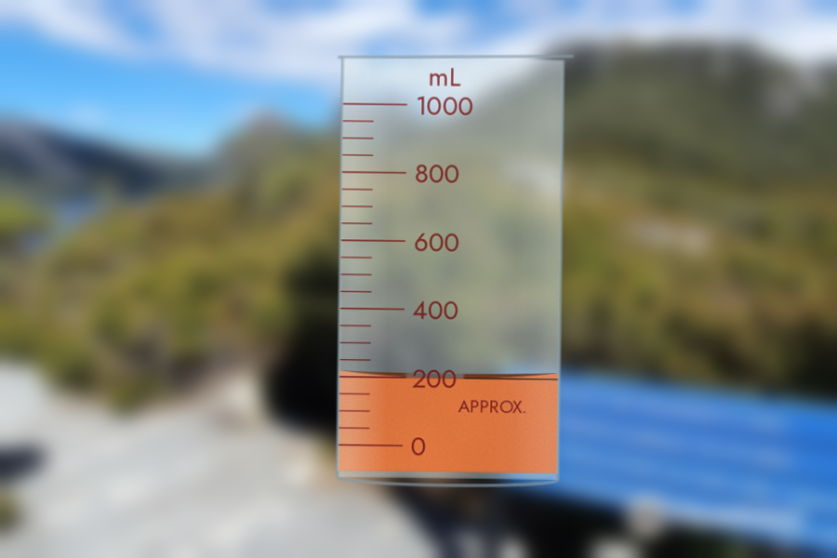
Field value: 200,mL
